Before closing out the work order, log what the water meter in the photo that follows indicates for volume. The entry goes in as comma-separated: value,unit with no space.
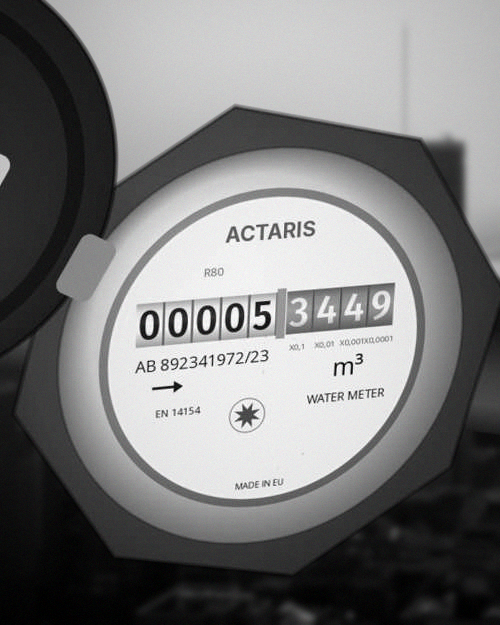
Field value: 5.3449,m³
